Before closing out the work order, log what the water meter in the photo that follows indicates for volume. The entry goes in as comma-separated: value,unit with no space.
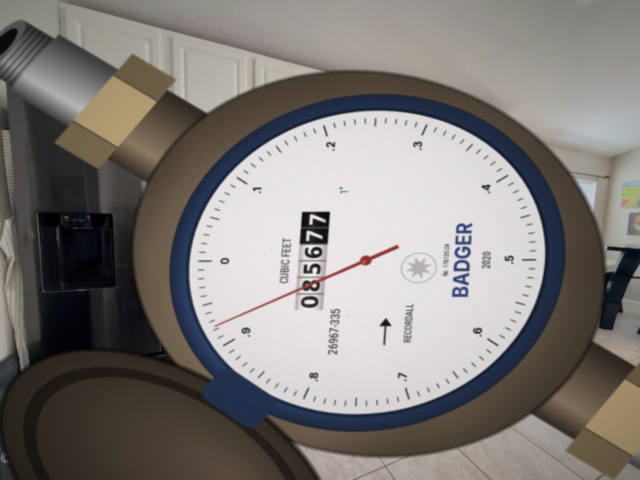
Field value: 85676.92,ft³
